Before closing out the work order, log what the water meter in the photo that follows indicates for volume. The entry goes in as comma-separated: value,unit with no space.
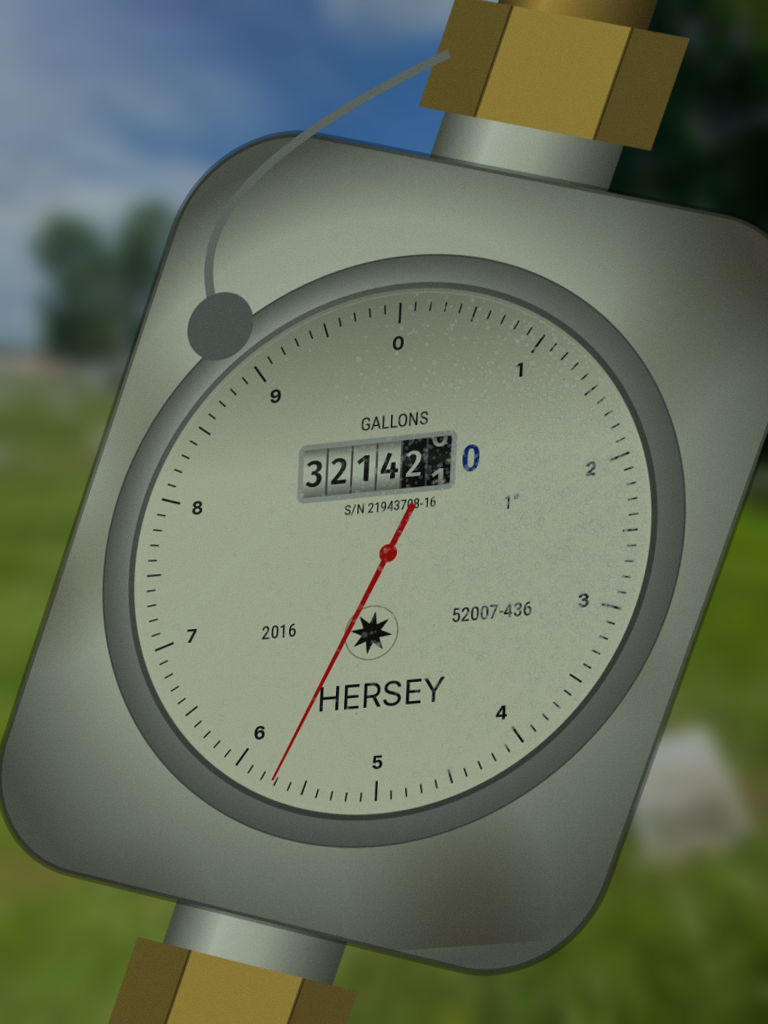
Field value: 3214205.7,gal
